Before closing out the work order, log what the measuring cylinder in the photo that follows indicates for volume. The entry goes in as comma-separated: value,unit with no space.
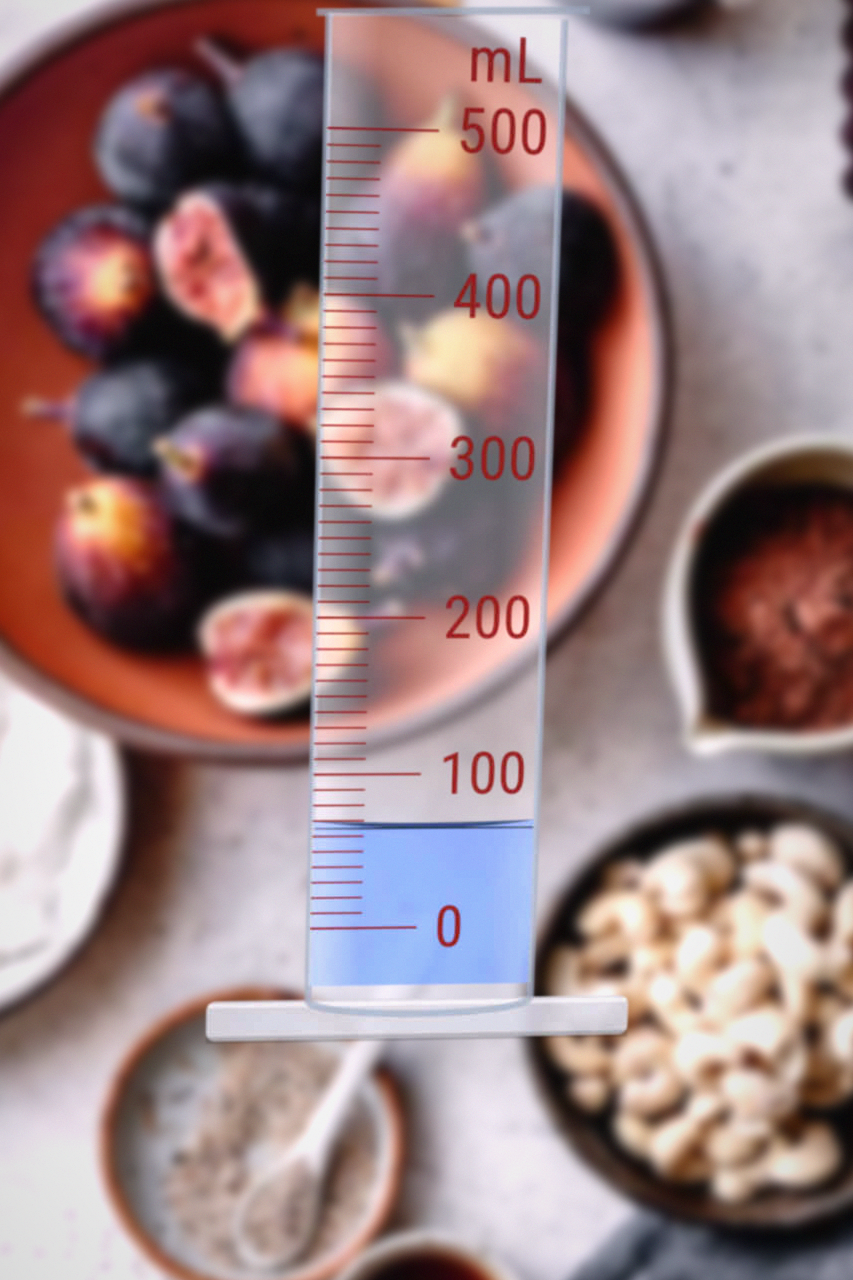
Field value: 65,mL
